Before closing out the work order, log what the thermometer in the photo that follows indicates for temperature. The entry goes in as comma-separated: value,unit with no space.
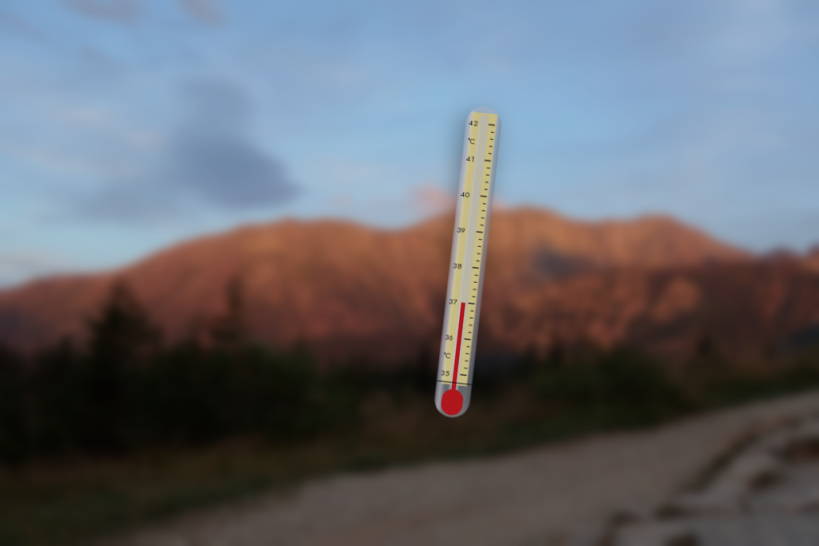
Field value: 37,°C
